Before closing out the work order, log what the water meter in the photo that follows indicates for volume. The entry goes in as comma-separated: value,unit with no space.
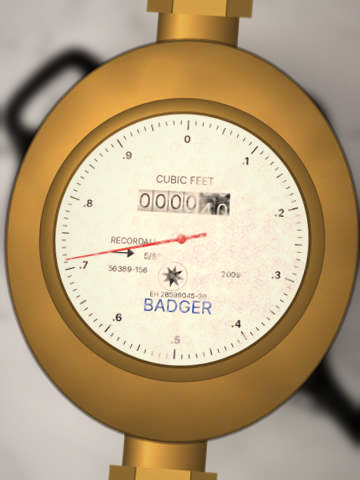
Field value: 39.71,ft³
